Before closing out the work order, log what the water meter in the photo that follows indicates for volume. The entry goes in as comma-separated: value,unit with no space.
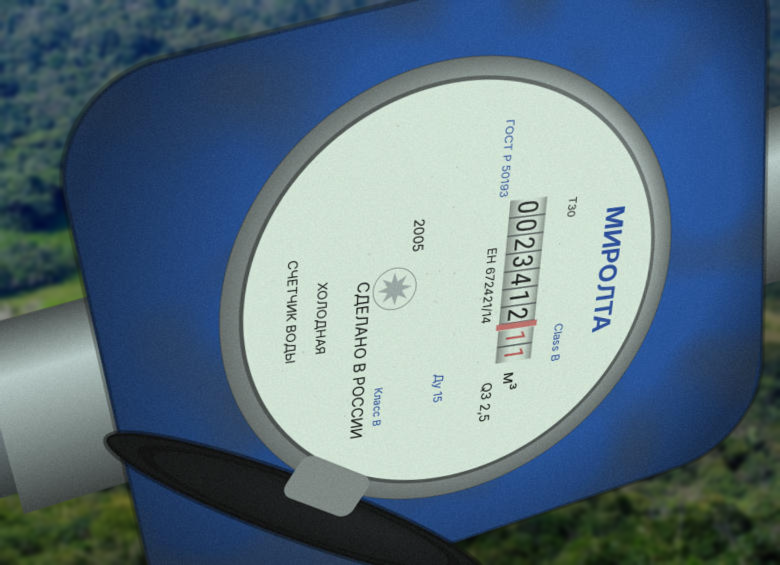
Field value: 23412.11,m³
